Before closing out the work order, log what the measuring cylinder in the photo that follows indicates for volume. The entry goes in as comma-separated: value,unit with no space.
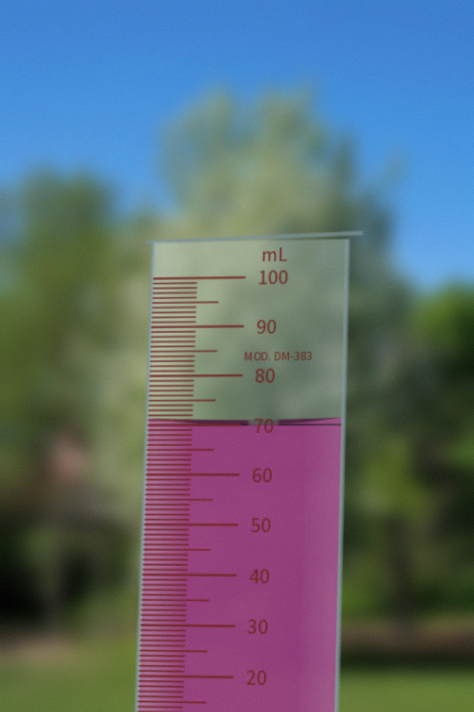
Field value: 70,mL
